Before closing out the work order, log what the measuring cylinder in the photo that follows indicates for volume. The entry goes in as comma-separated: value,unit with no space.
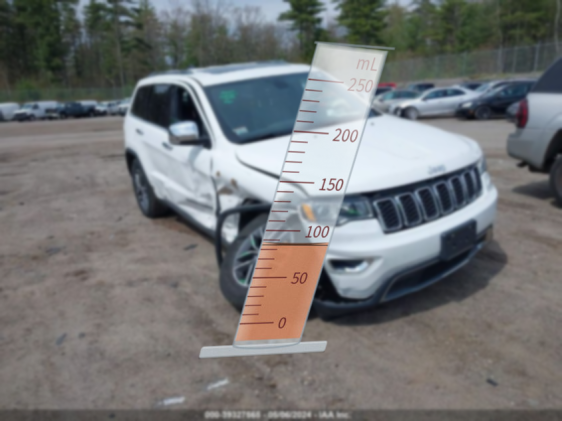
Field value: 85,mL
